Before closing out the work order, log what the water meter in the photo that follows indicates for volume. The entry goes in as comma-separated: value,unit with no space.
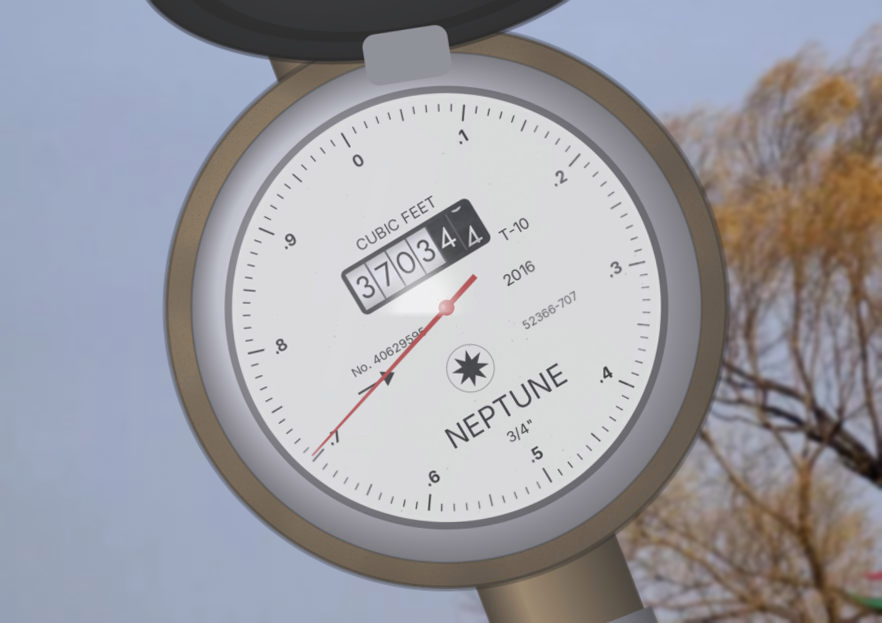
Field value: 370343.70,ft³
